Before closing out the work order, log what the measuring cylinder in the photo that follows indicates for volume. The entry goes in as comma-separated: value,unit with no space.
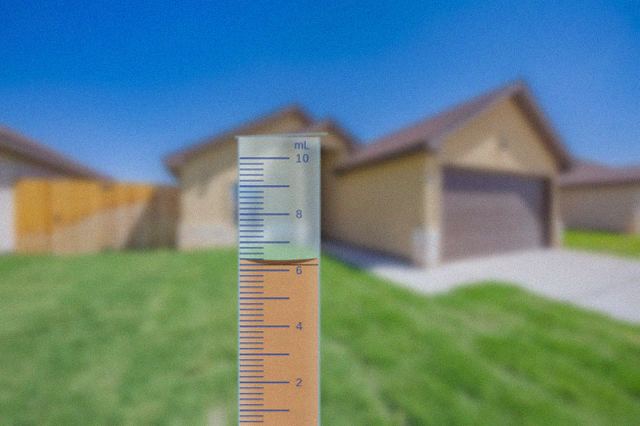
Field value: 6.2,mL
